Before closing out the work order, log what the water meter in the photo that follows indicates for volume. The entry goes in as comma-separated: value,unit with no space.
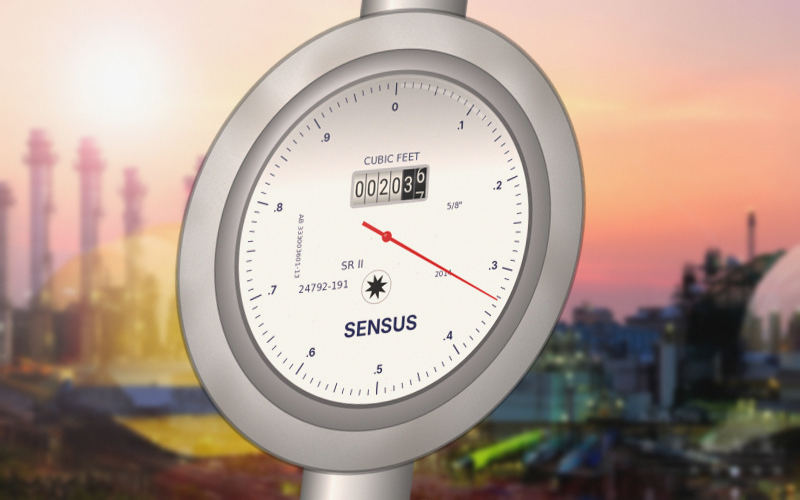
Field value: 2036.33,ft³
